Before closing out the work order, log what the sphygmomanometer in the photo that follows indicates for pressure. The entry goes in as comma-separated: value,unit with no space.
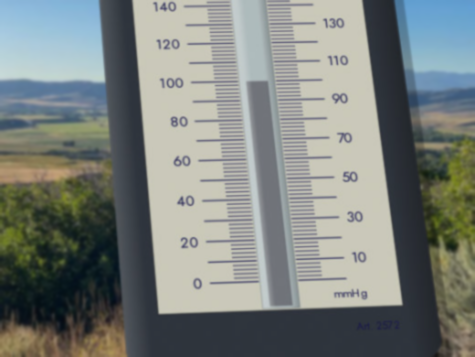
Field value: 100,mmHg
